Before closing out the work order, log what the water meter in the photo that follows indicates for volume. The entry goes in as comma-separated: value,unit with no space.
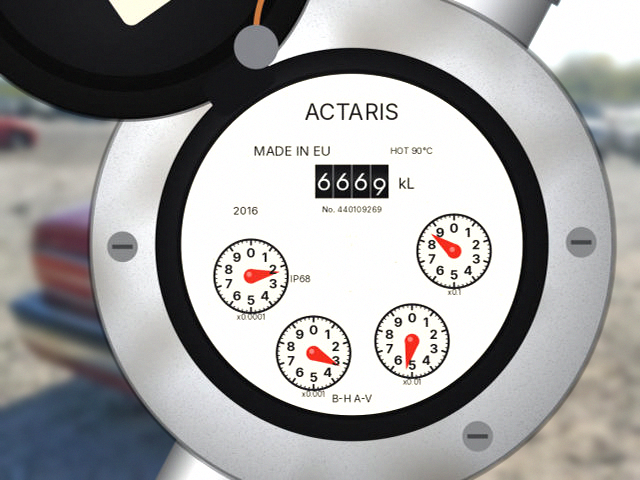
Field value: 6668.8532,kL
